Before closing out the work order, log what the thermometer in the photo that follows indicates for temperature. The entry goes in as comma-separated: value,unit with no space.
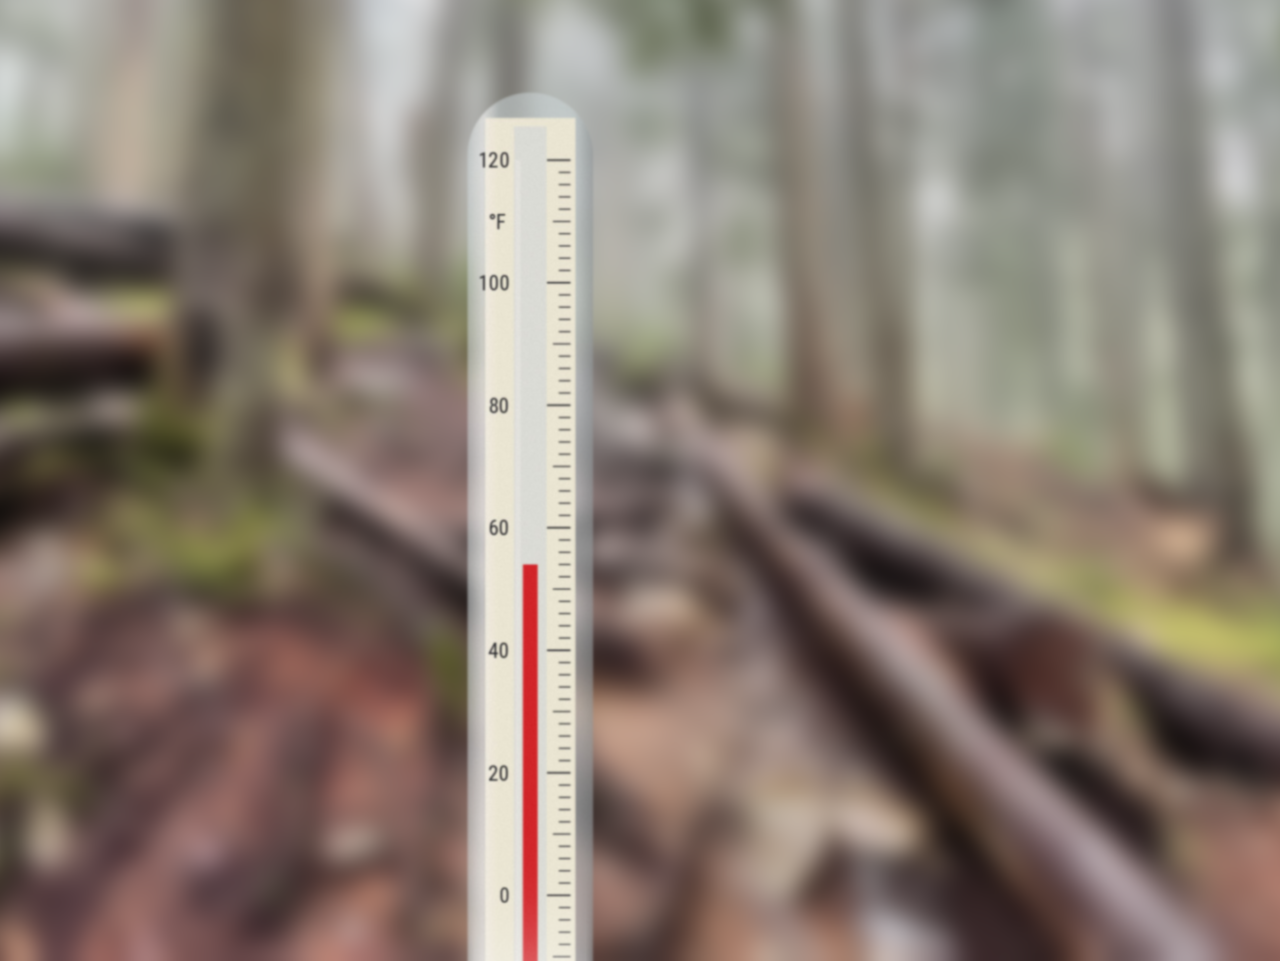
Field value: 54,°F
